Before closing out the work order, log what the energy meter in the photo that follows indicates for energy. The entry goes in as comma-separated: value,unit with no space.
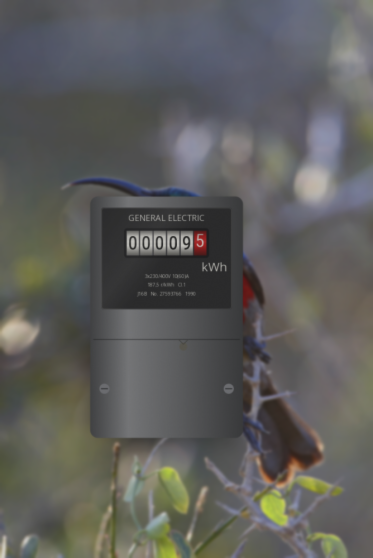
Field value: 9.5,kWh
